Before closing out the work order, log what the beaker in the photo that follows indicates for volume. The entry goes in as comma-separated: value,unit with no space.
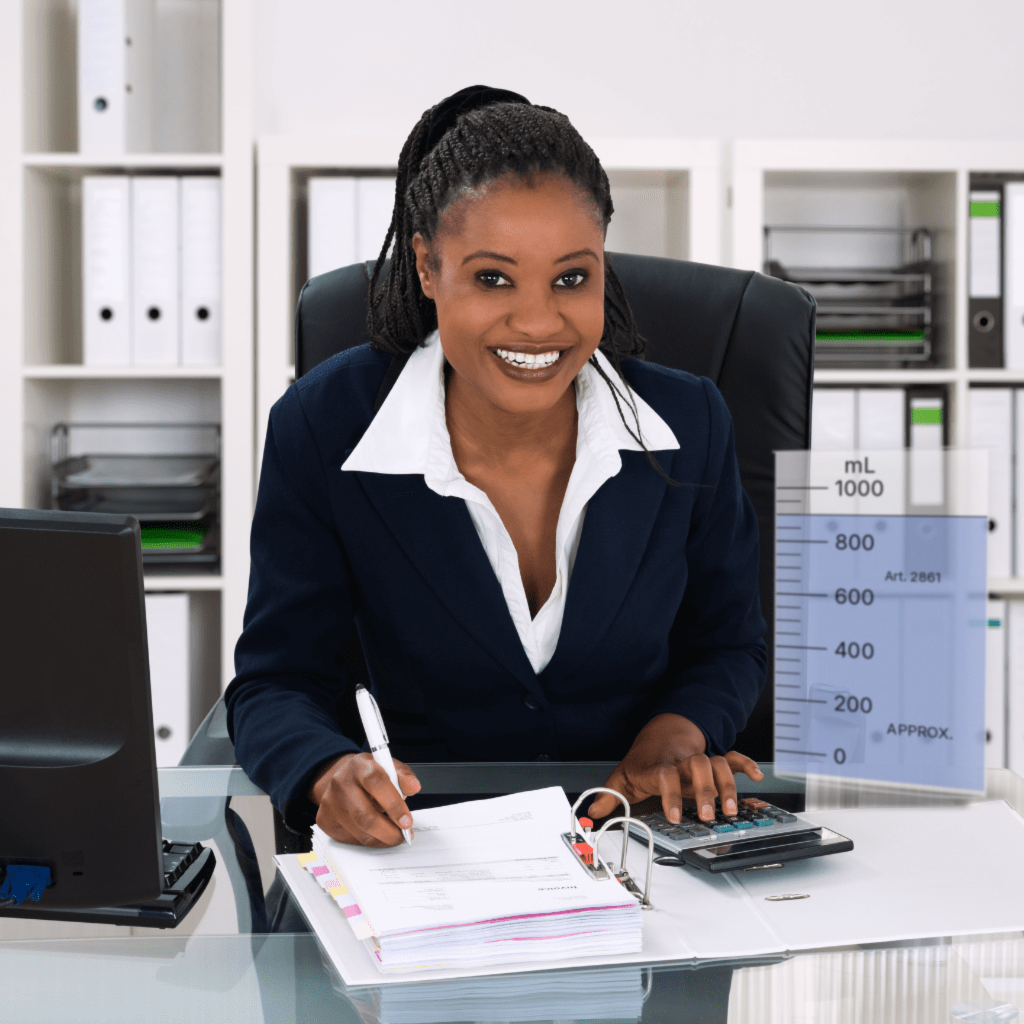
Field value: 900,mL
